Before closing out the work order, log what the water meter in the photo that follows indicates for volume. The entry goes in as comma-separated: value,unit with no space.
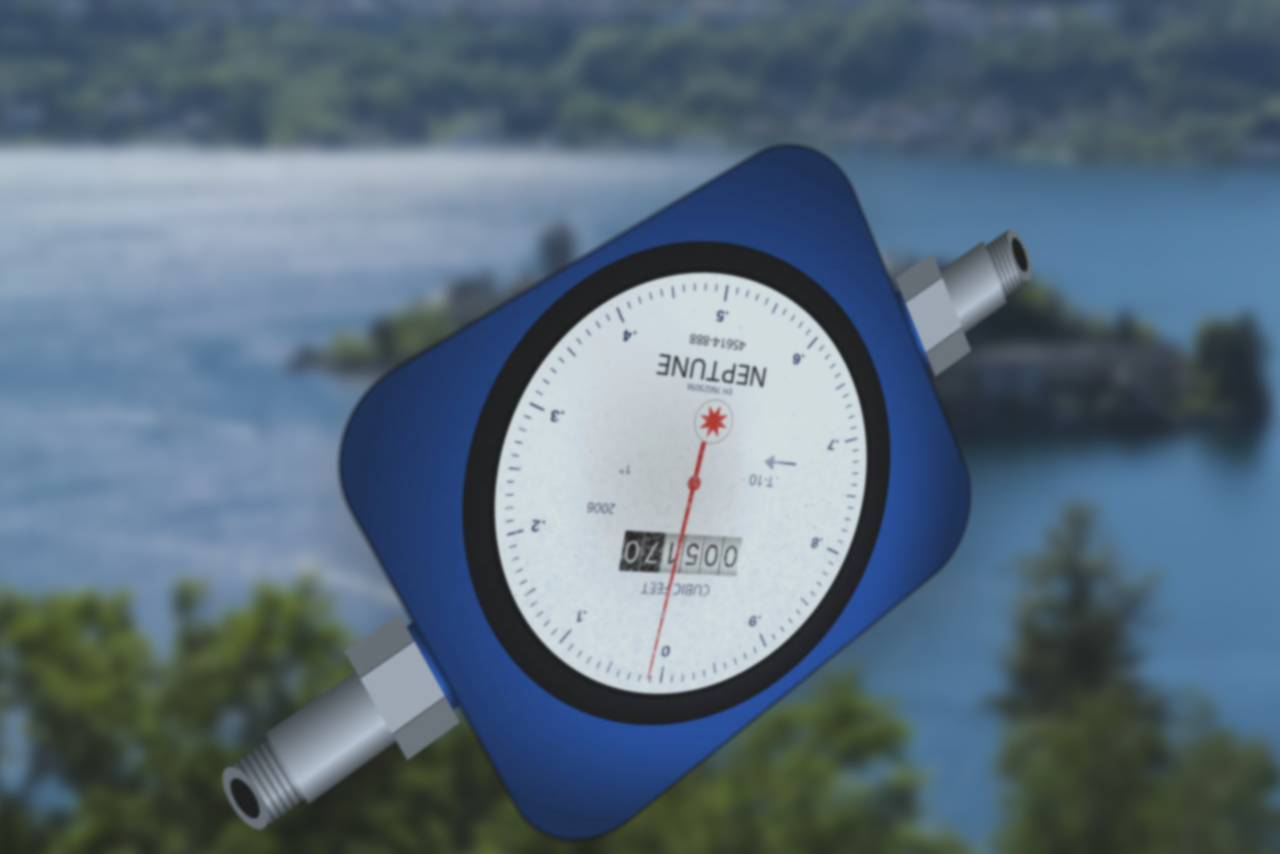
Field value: 5170.01,ft³
